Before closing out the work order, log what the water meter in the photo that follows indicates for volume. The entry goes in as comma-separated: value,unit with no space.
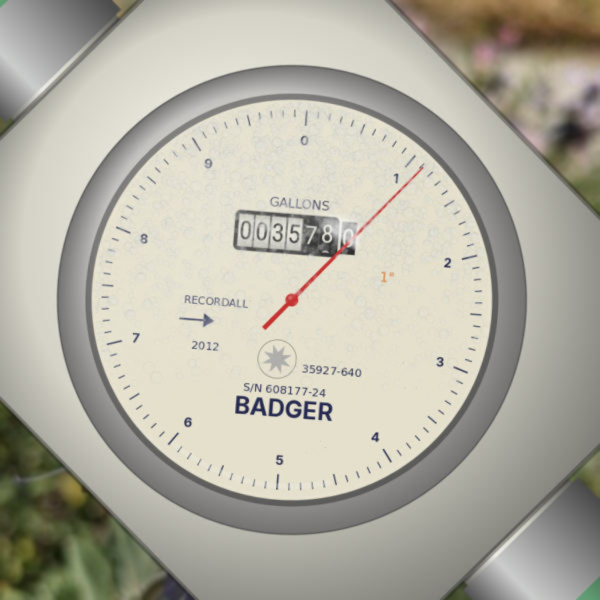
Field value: 35781.1,gal
